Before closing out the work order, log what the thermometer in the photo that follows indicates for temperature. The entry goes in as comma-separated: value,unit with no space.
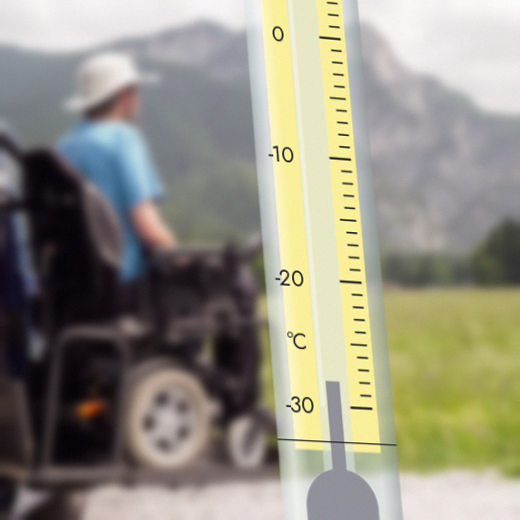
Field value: -28,°C
